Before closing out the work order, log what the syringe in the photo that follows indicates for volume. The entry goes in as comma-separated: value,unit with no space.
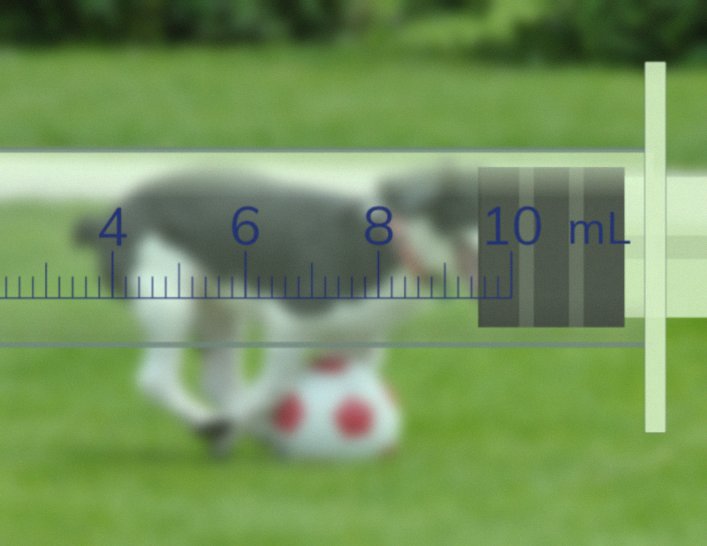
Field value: 9.5,mL
